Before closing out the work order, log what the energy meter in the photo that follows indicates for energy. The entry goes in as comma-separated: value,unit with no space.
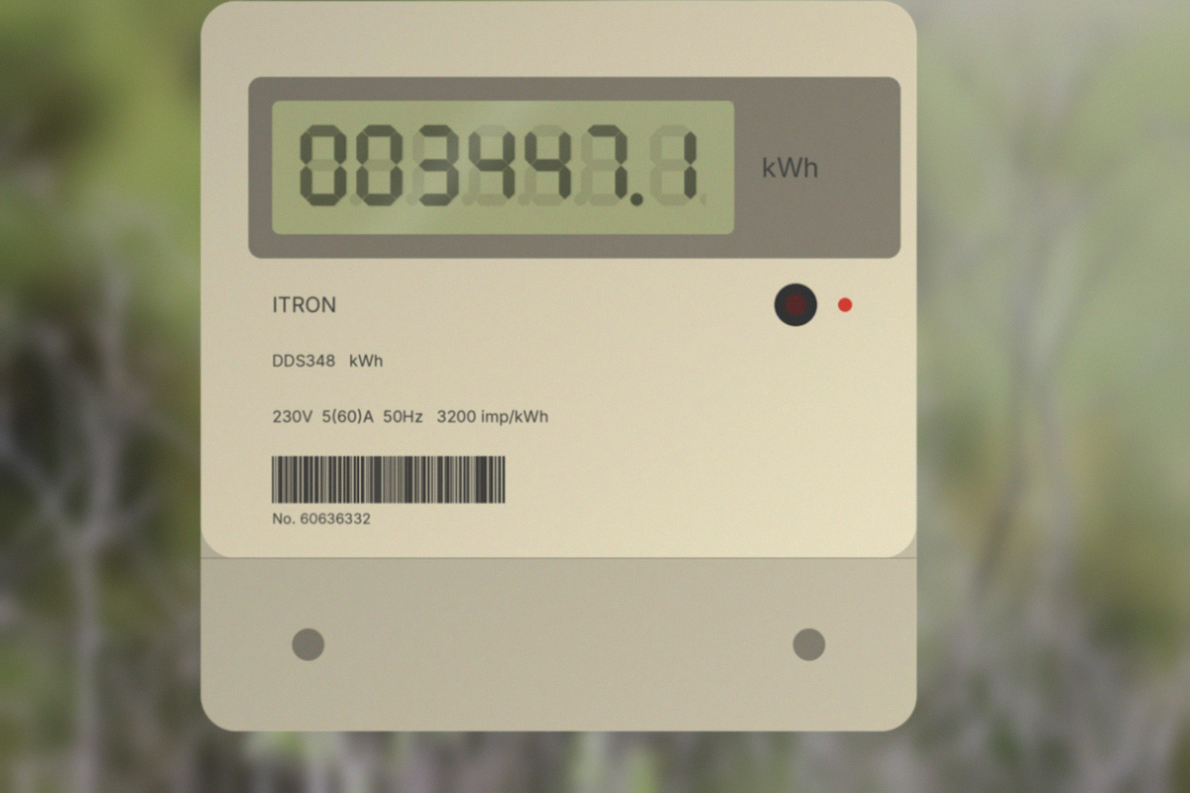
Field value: 3447.1,kWh
